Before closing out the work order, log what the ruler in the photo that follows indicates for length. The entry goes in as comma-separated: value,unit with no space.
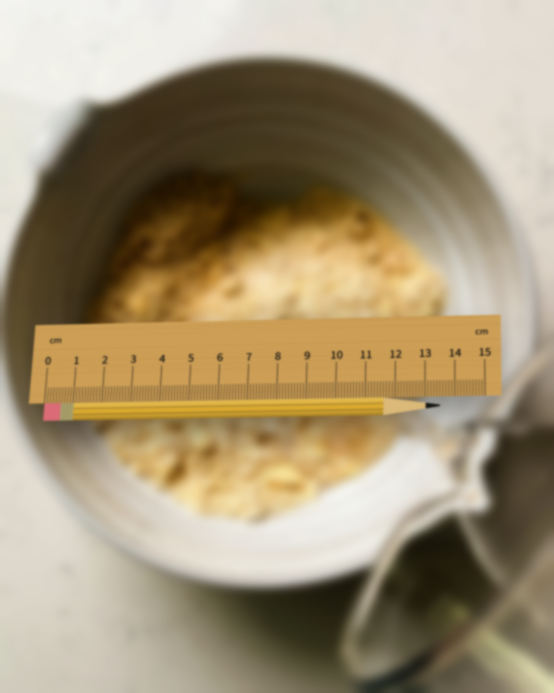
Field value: 13.5,cm
